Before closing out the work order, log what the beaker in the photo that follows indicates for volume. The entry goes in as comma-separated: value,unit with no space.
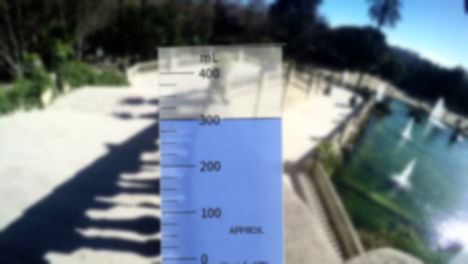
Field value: 300,mL
